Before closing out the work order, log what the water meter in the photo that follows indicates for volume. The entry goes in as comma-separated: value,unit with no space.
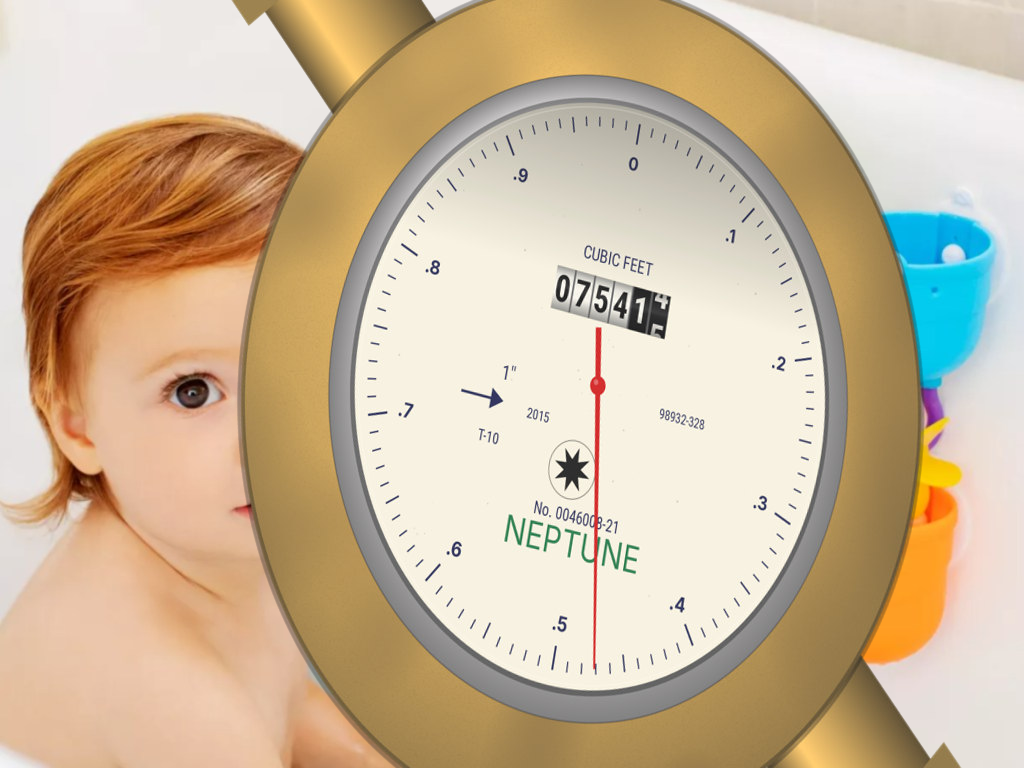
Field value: 75414.47,ft³
